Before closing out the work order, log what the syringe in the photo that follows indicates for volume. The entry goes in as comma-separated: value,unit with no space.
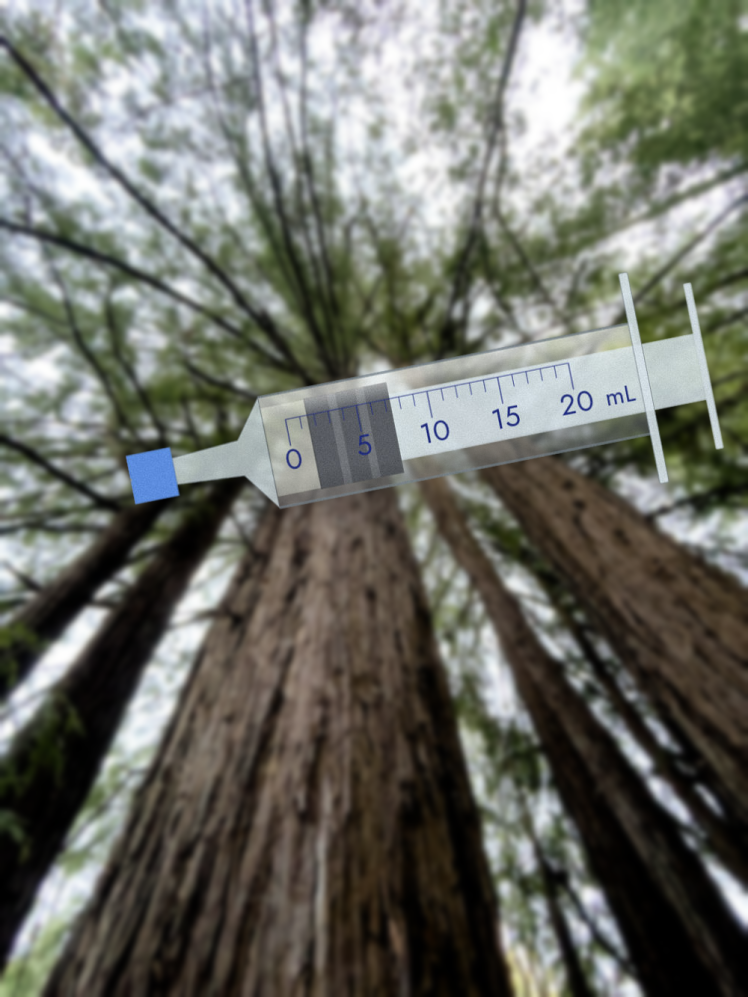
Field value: 1.5,mL
